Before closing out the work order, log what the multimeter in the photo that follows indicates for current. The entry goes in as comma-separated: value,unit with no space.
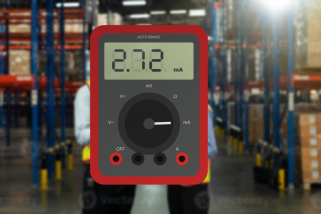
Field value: 2.72,mA
